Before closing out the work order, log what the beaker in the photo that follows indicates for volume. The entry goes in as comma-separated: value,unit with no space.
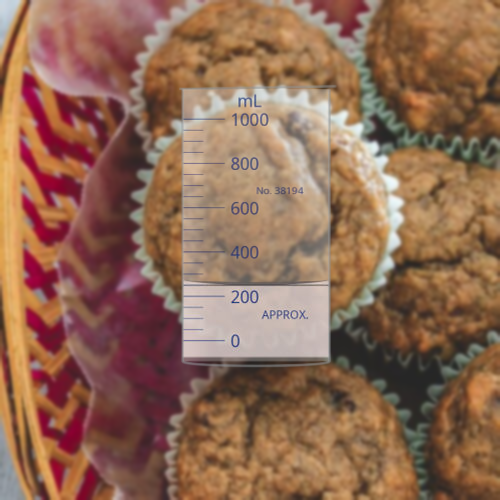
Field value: 250,mL
